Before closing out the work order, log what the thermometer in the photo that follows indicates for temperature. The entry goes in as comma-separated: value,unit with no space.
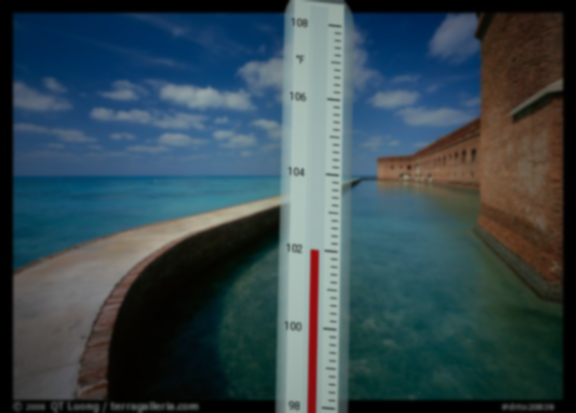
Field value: 102,°F
